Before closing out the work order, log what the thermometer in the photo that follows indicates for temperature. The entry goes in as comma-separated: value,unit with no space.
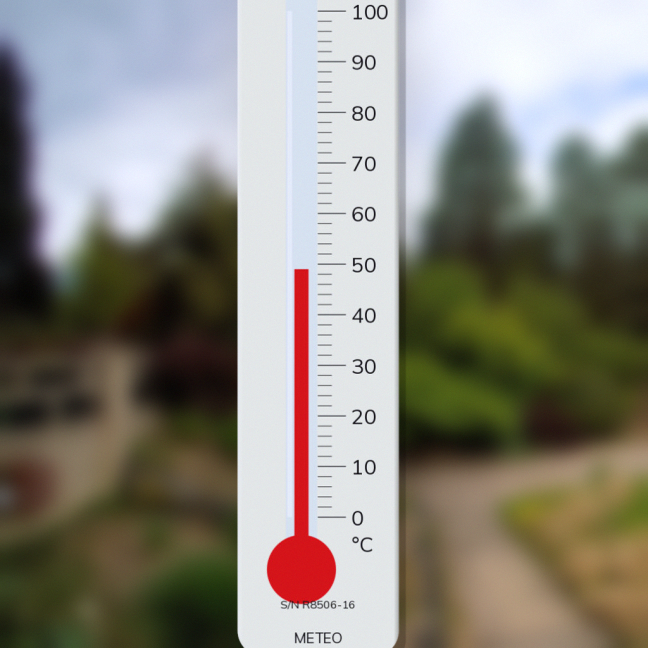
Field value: 49,°C
